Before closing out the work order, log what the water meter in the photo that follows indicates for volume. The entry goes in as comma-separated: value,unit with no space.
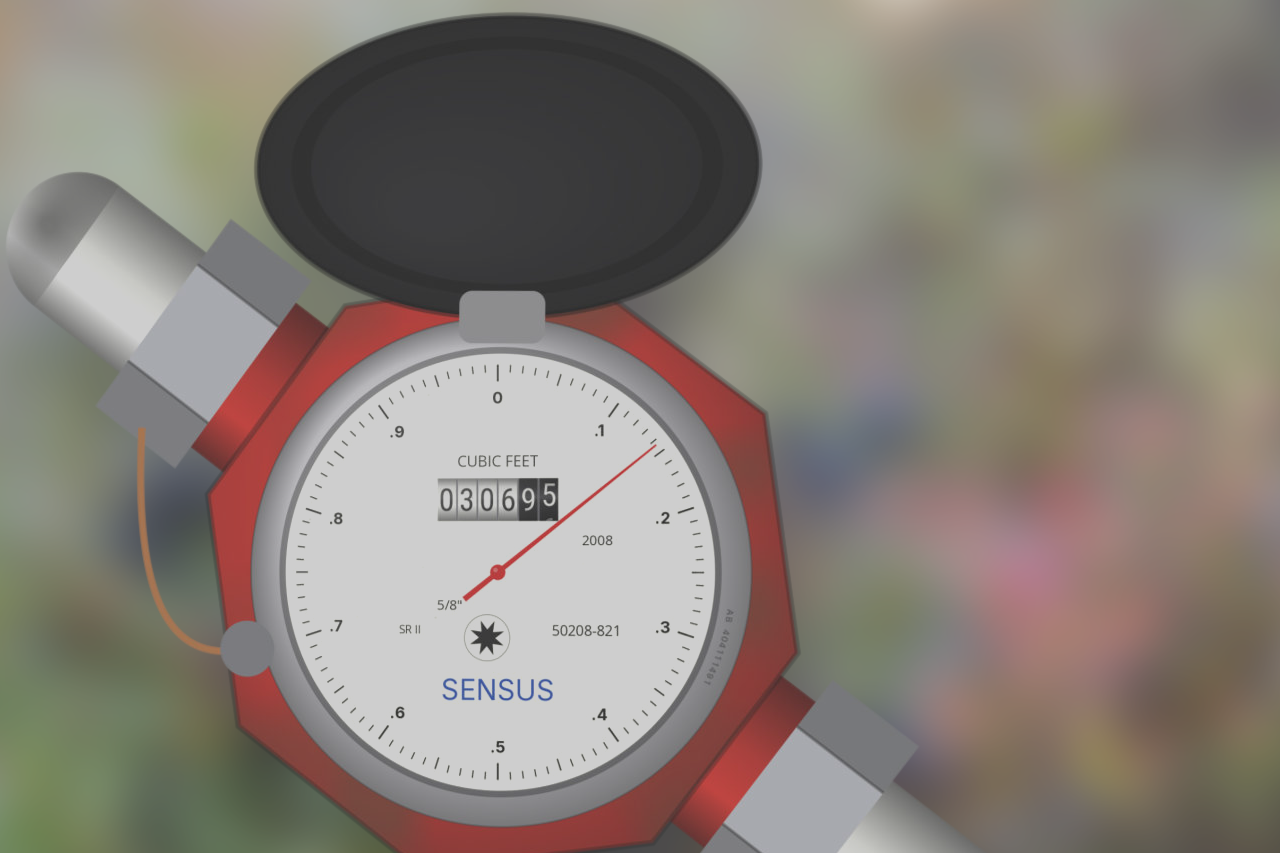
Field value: 30695.14,ft³
